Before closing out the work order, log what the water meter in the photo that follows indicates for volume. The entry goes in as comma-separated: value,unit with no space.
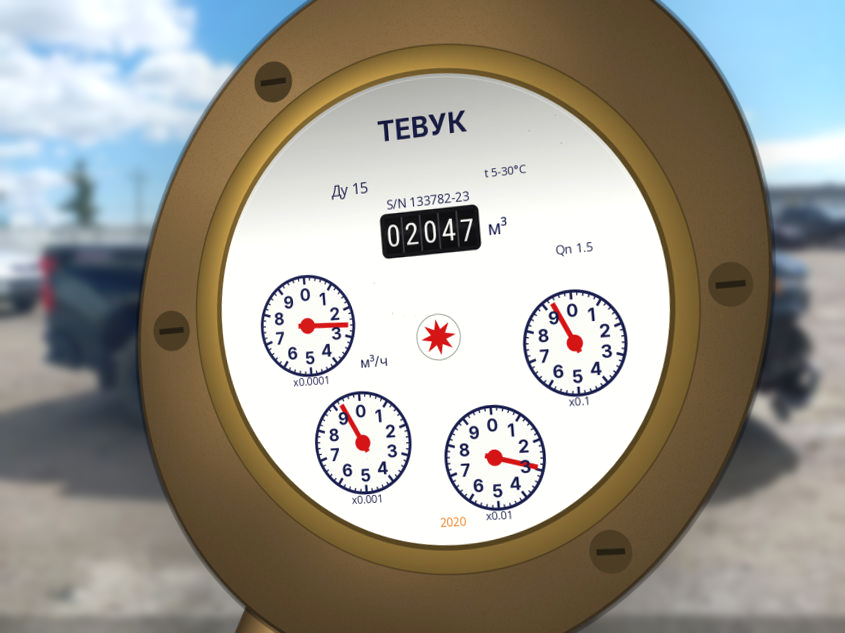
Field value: 2046.9292,m³
